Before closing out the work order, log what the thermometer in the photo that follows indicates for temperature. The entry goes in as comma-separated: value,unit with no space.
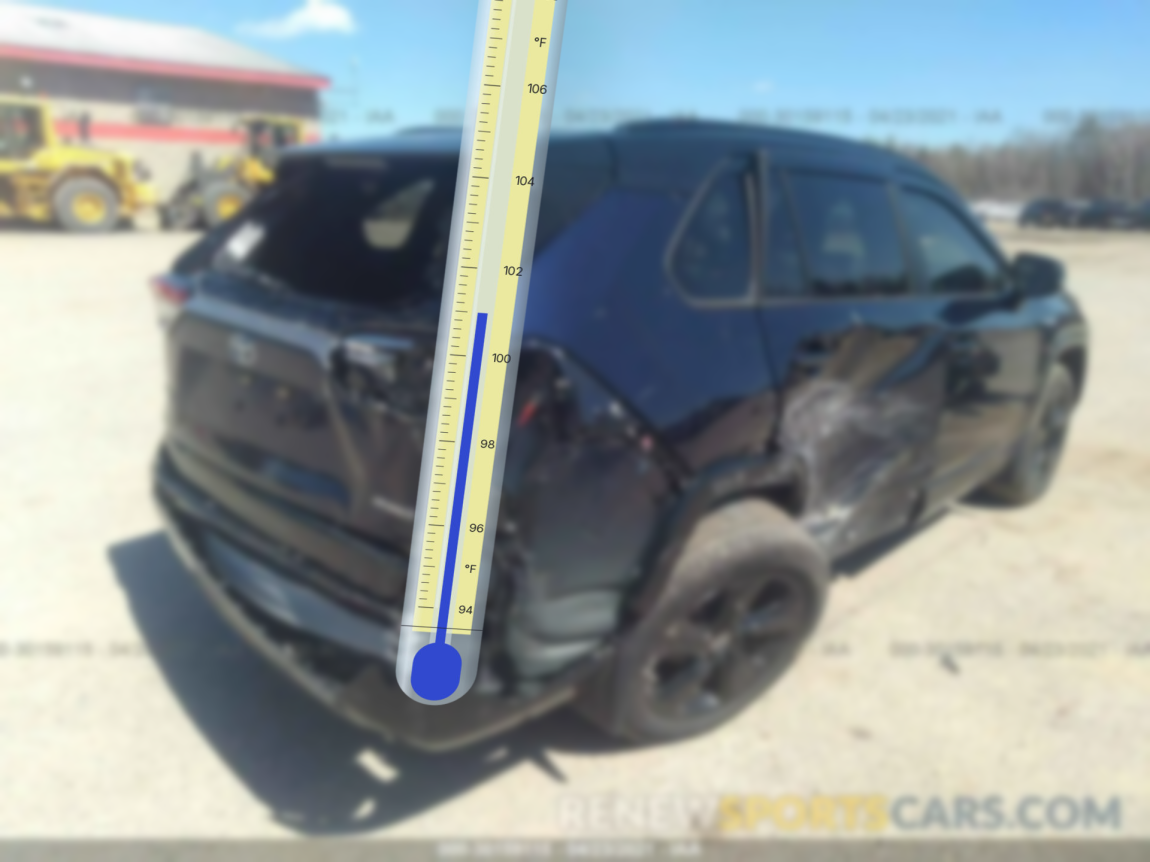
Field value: 101,°F
